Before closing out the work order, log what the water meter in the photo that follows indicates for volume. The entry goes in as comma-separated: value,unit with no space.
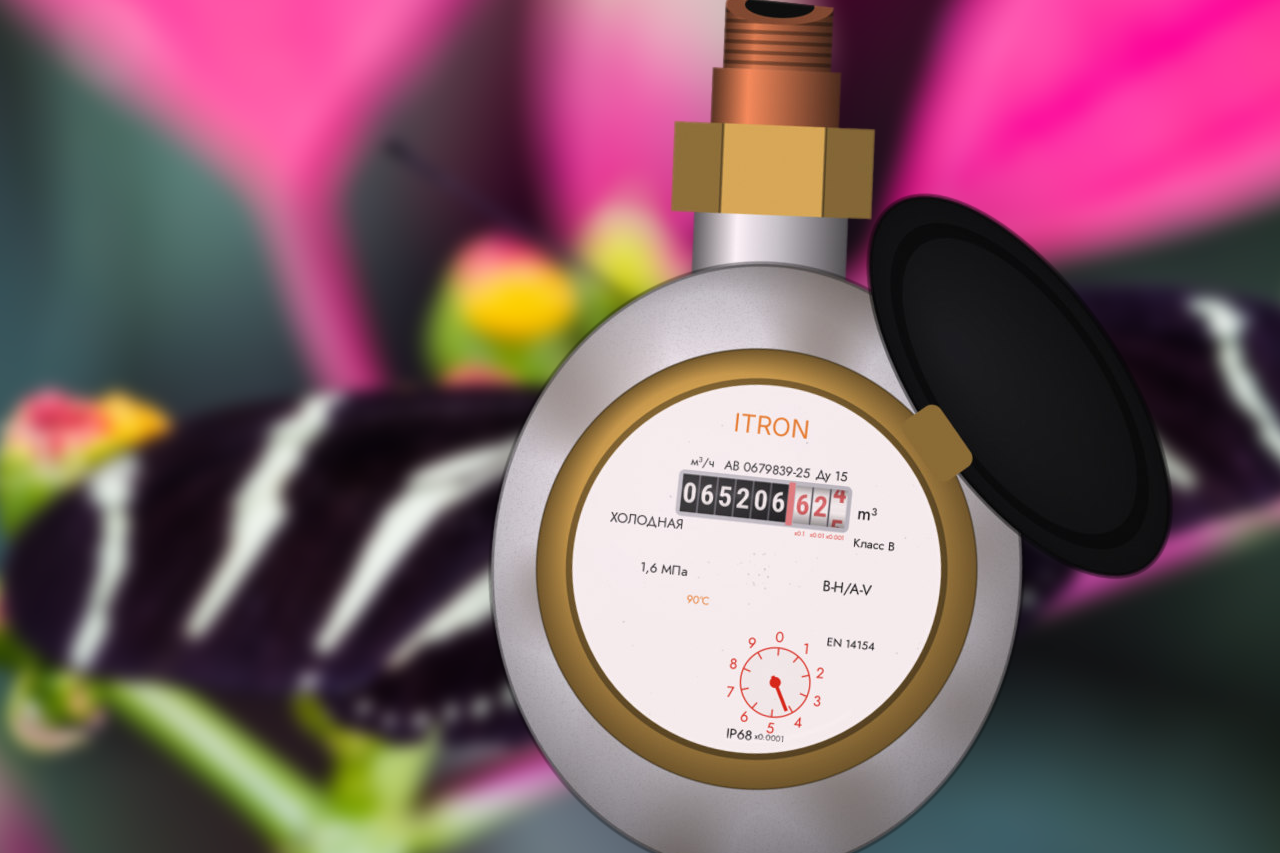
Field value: 65206.6244,m³
